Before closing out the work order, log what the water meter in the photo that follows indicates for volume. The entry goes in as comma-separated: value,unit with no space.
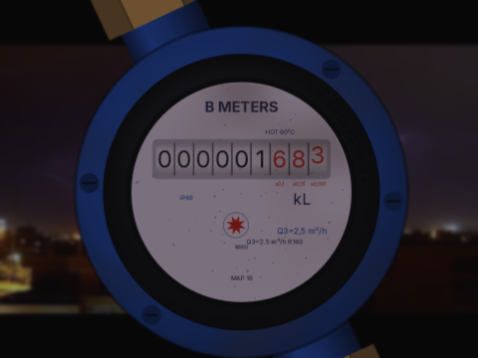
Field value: 1.683,kL
